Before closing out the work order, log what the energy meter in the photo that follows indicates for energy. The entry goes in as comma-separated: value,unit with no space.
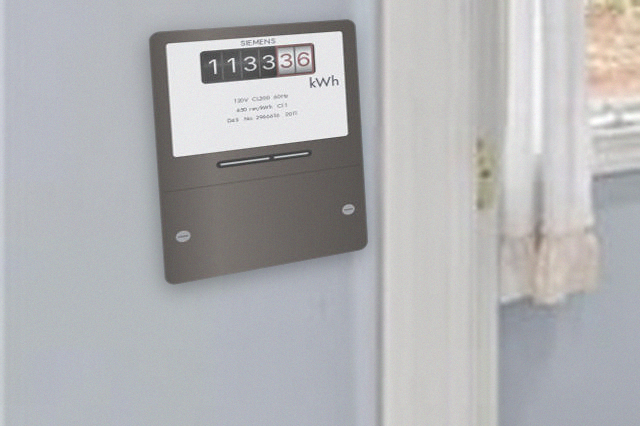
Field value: 1133.36,kWh
